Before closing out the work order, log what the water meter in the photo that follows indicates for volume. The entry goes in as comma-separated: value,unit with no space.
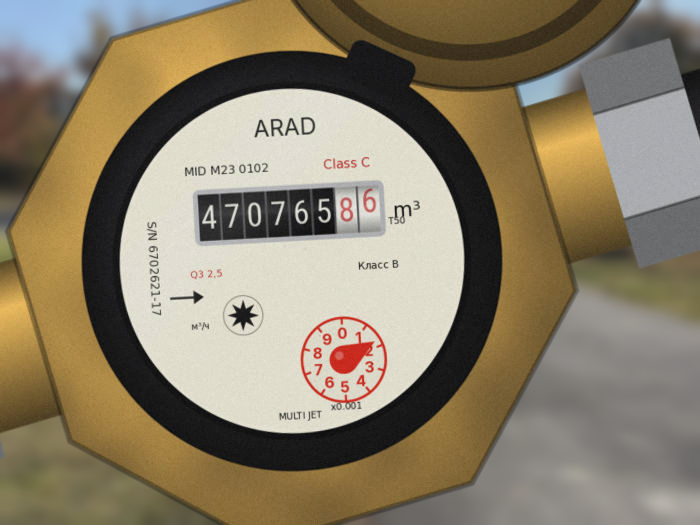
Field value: 470765.861,m³
